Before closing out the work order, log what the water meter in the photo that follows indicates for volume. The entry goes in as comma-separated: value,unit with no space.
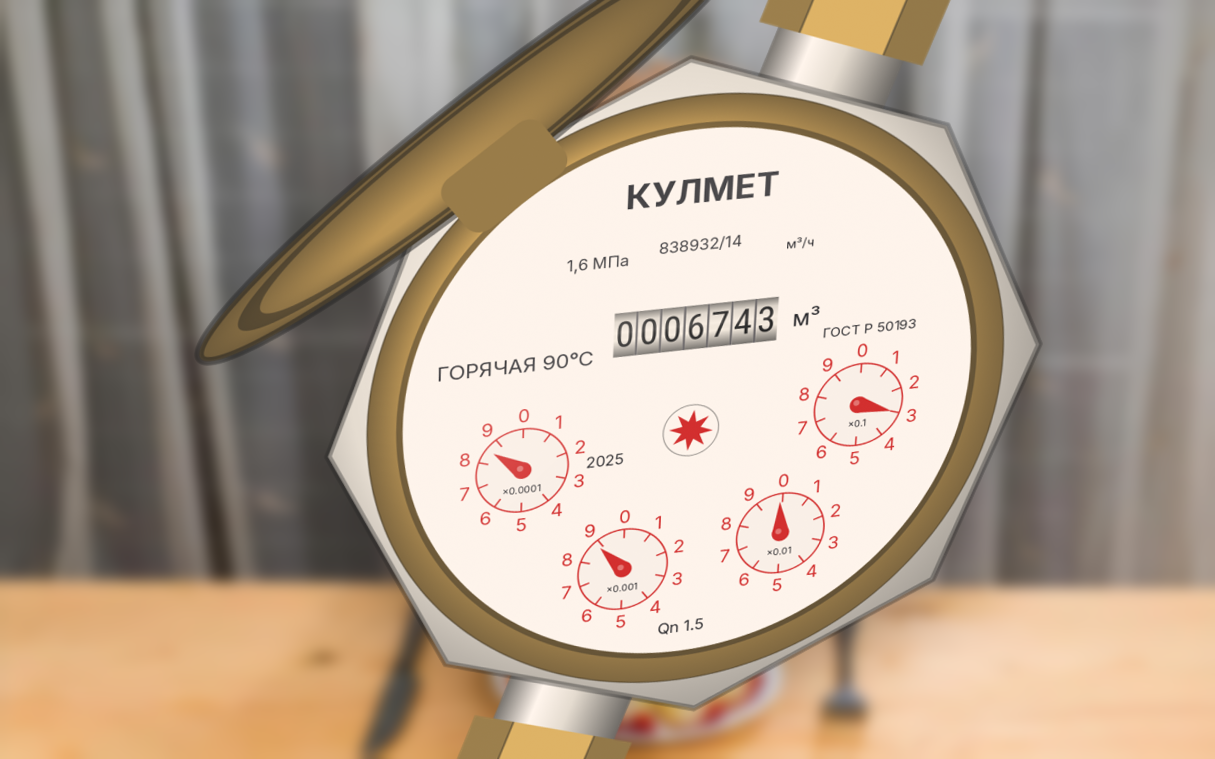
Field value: 6743.2988,m³
